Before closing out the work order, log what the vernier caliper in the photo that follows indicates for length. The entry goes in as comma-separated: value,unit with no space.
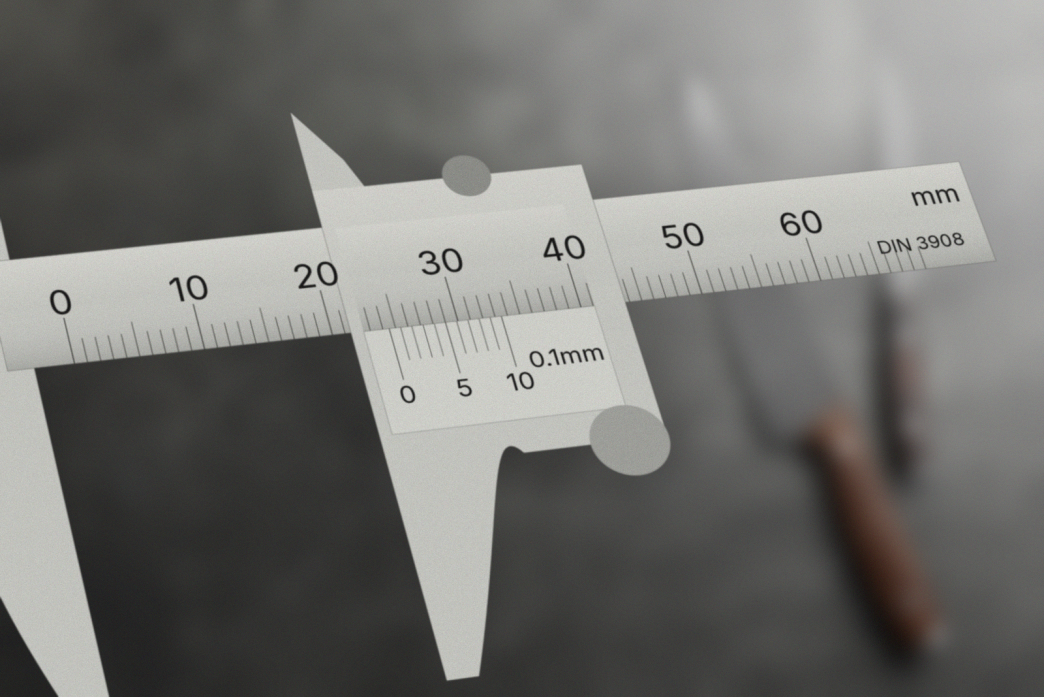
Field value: 24.5,mm
